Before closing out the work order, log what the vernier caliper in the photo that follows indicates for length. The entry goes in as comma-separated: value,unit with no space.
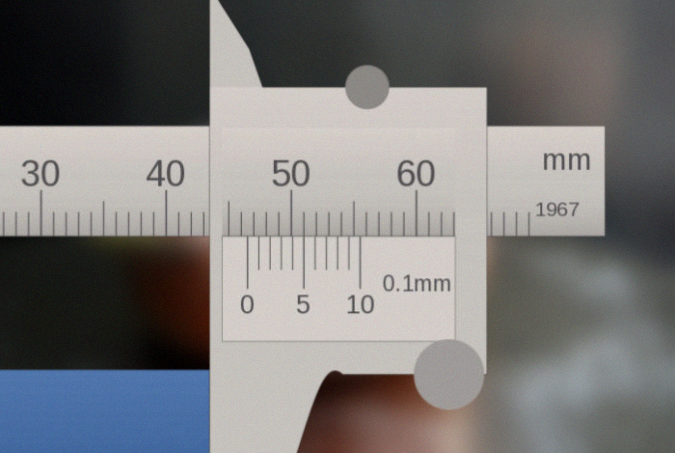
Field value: 46.5,mm
